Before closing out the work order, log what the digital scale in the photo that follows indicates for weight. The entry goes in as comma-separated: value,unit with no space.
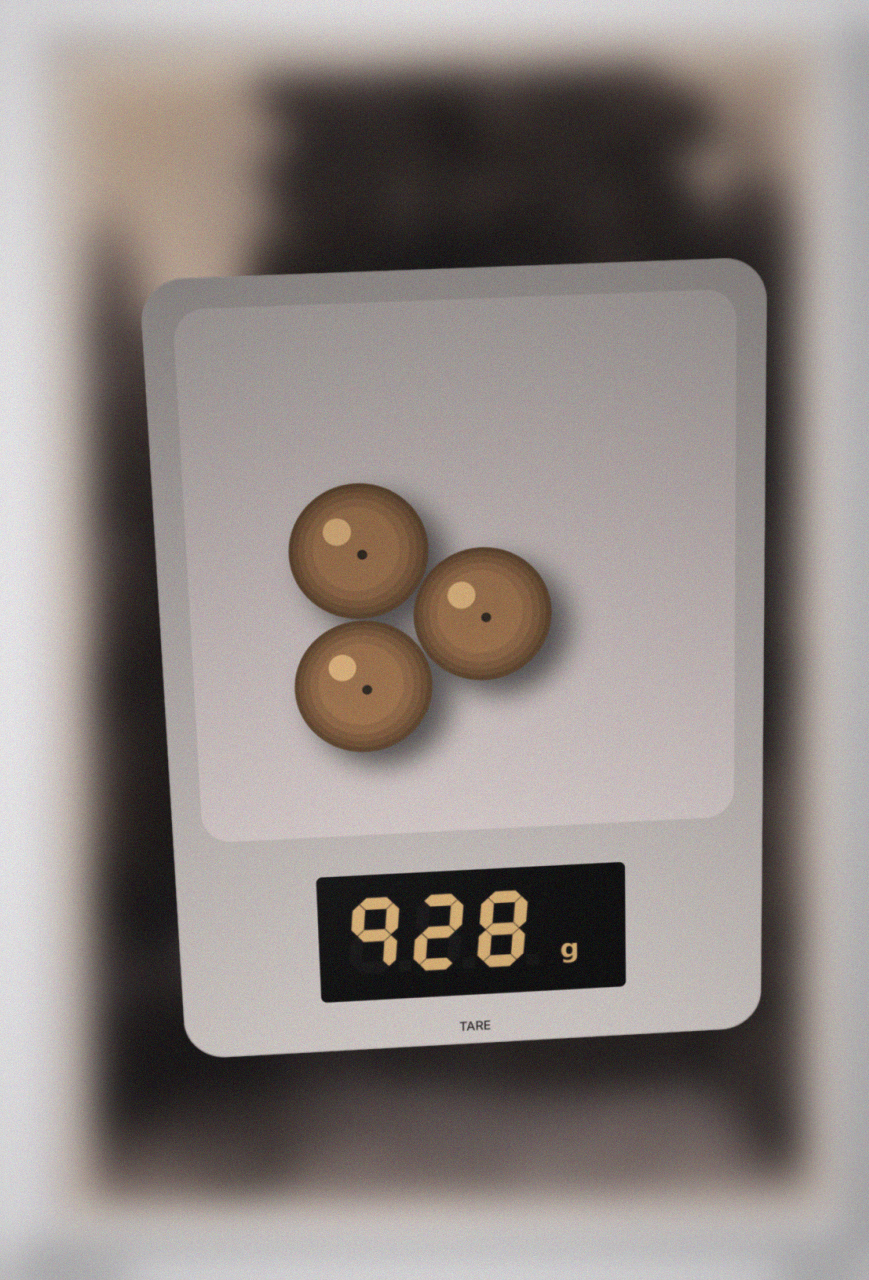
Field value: 928,g
